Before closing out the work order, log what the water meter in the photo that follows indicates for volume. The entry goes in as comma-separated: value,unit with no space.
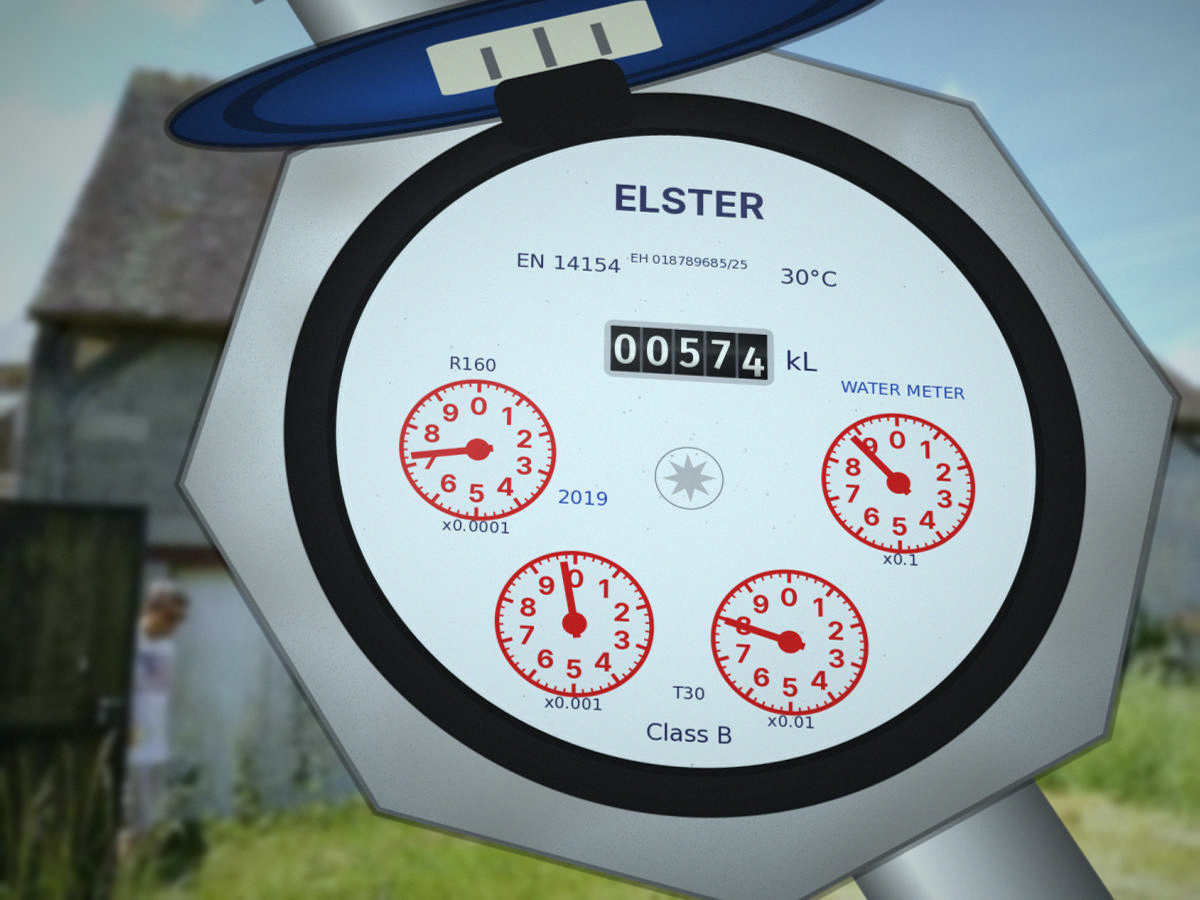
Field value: 573.8797,kL
